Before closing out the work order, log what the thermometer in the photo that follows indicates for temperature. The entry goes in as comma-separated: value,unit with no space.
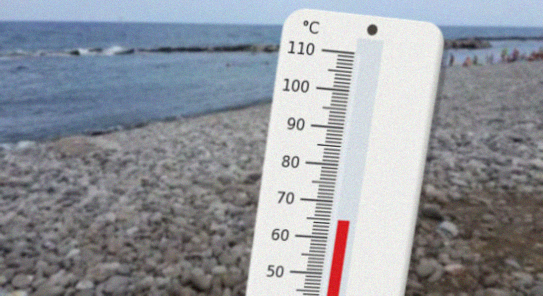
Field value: 65,°C
